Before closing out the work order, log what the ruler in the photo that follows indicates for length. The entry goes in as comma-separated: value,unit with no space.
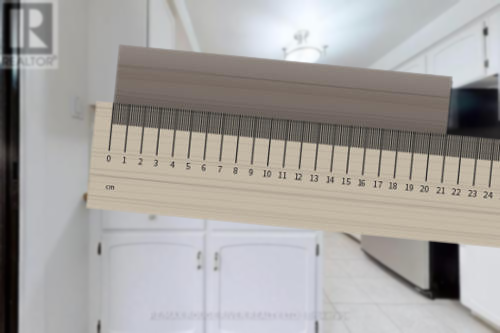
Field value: 21,cm
